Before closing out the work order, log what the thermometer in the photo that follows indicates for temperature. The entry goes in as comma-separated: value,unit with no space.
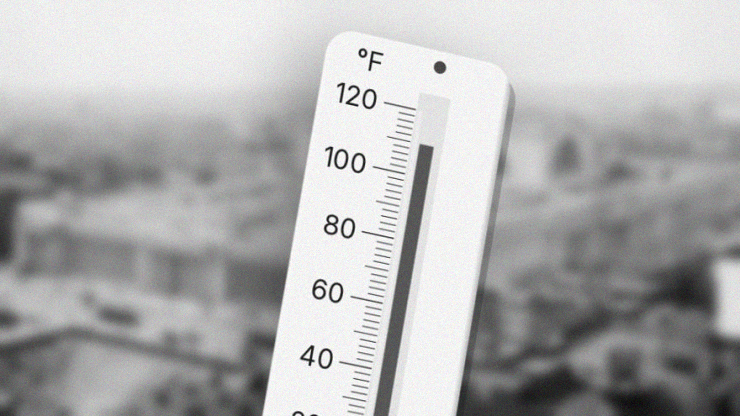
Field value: 110,°F
